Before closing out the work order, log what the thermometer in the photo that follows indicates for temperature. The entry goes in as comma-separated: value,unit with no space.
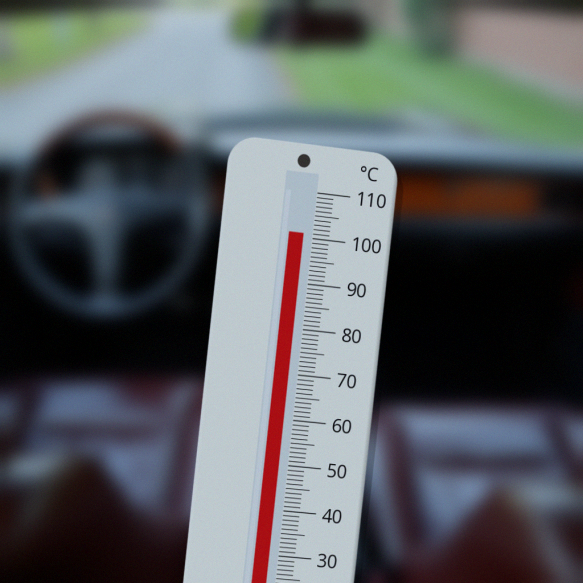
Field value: 101,°C
